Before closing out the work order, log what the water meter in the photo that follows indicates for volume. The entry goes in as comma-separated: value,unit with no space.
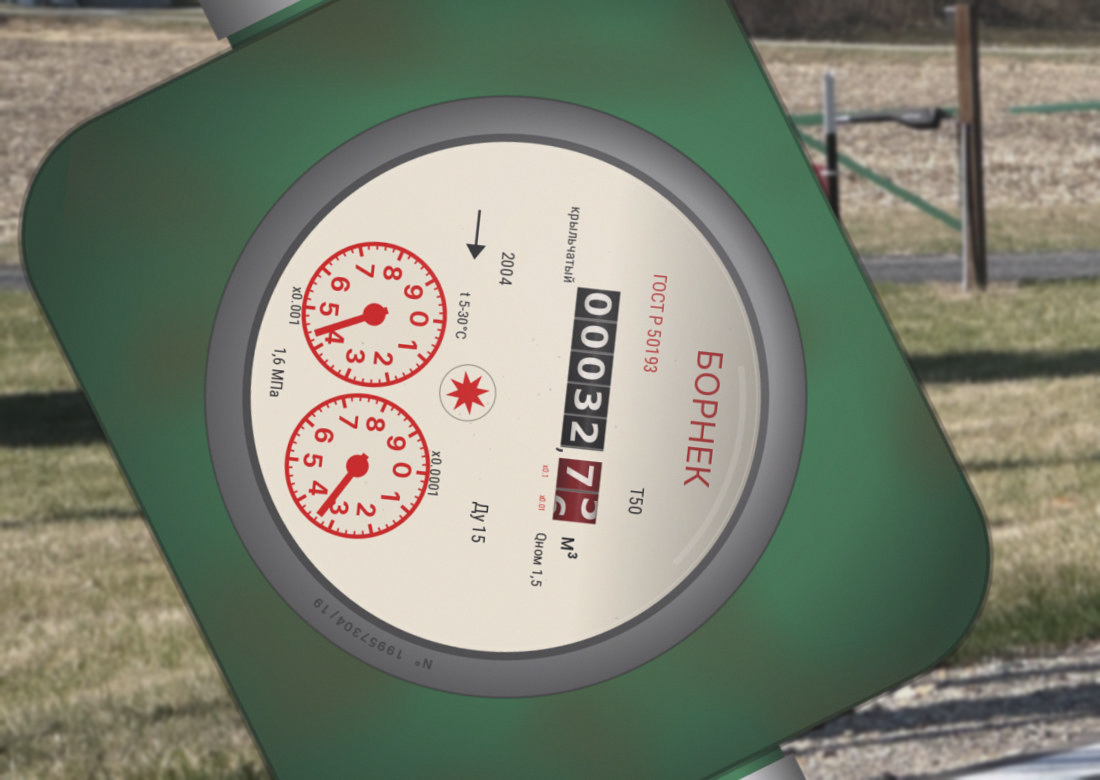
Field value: 32.7543,m³
